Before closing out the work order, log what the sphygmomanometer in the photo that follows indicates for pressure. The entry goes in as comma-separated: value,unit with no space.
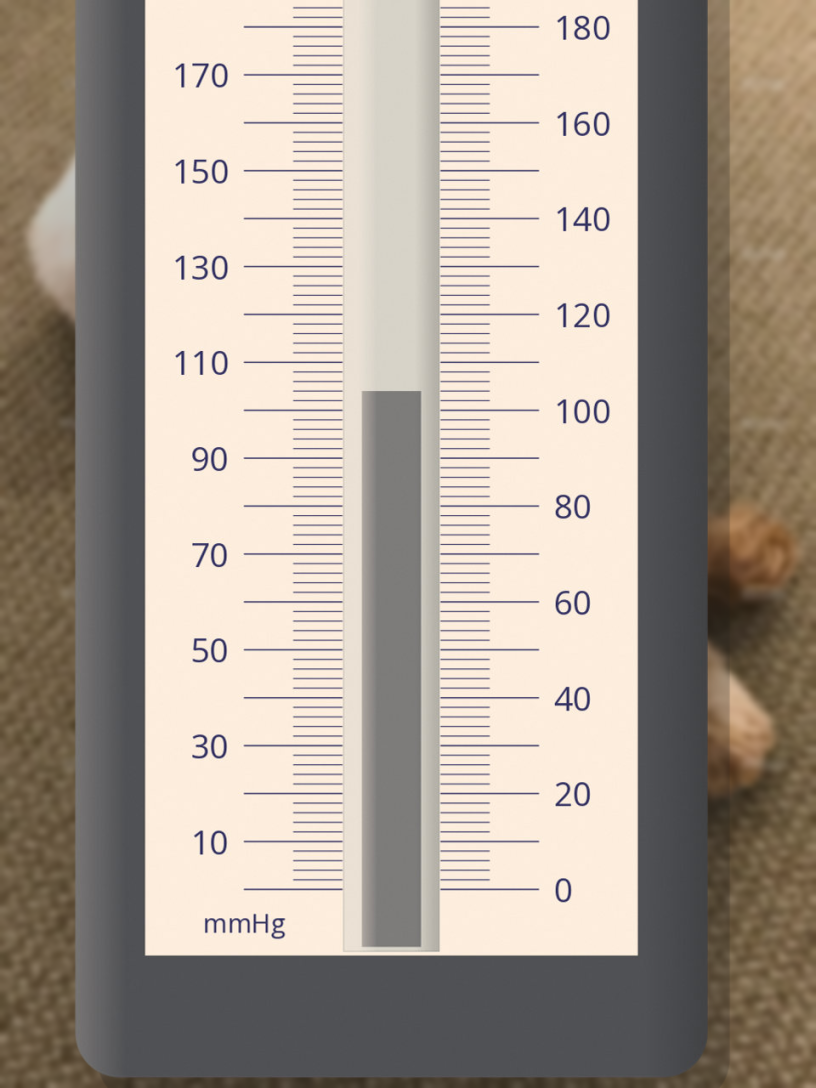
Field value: 104,mmHg
